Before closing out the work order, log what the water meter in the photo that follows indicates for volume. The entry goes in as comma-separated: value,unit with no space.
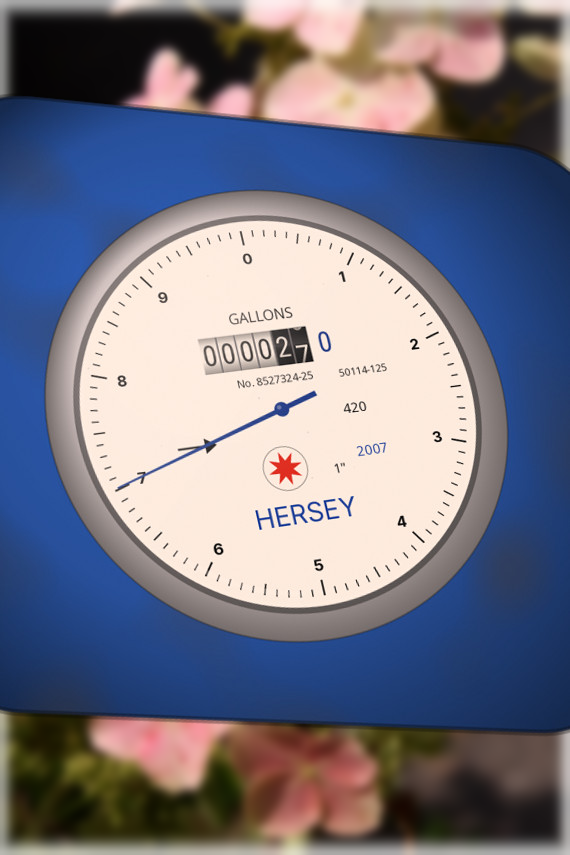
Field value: 267.0,gal
